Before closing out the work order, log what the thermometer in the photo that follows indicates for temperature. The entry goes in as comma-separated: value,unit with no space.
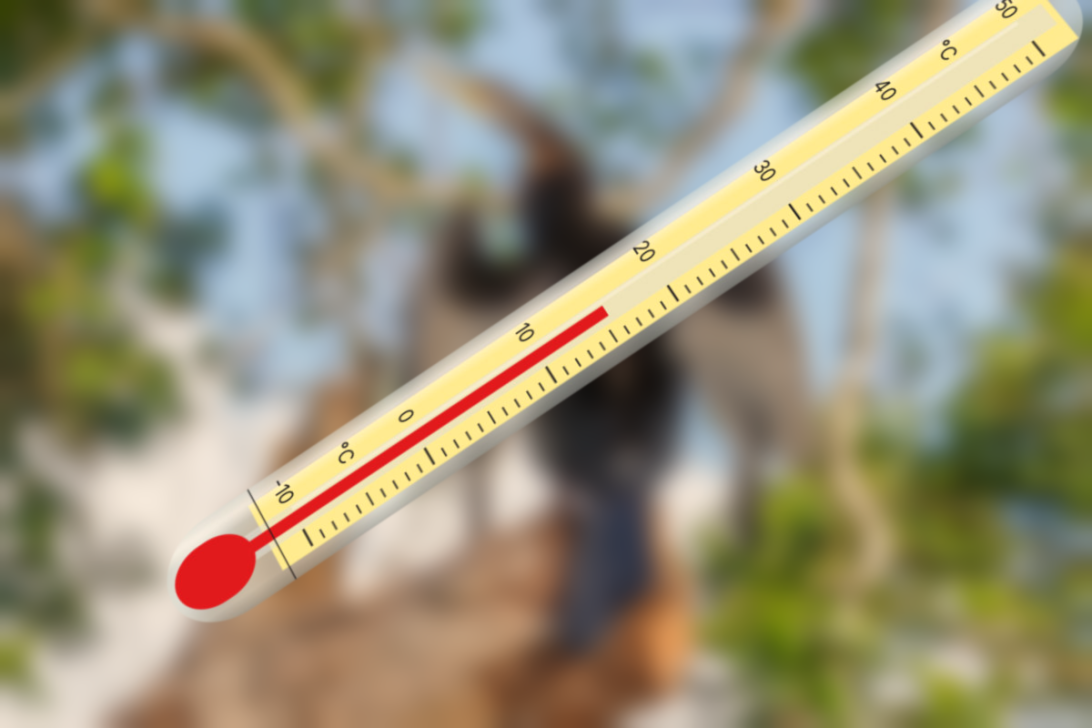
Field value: 15.5,°C
